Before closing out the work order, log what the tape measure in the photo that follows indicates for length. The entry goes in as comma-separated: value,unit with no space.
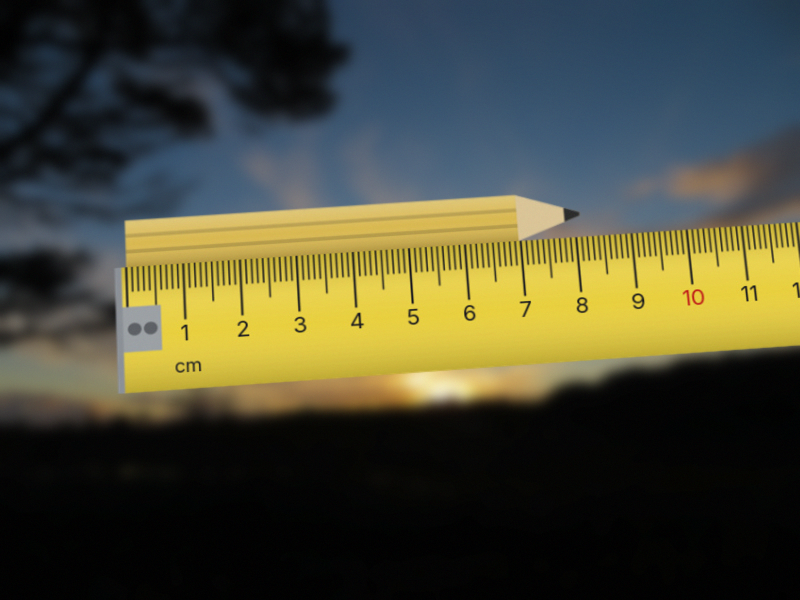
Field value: 8.1,cm
